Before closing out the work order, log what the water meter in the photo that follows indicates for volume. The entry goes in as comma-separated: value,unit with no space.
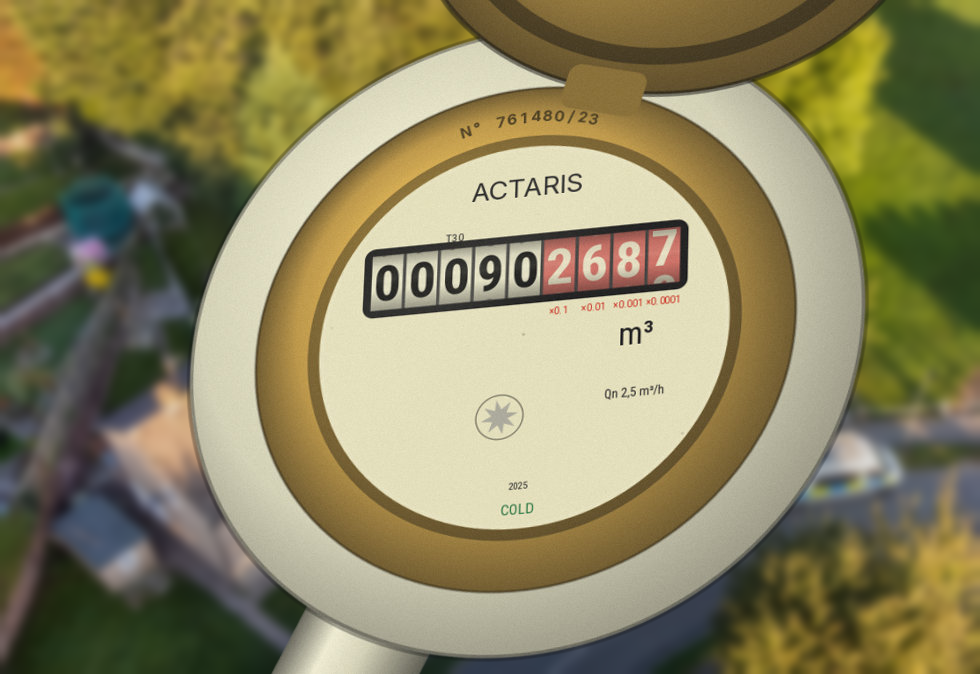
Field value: 90.2687,m³
